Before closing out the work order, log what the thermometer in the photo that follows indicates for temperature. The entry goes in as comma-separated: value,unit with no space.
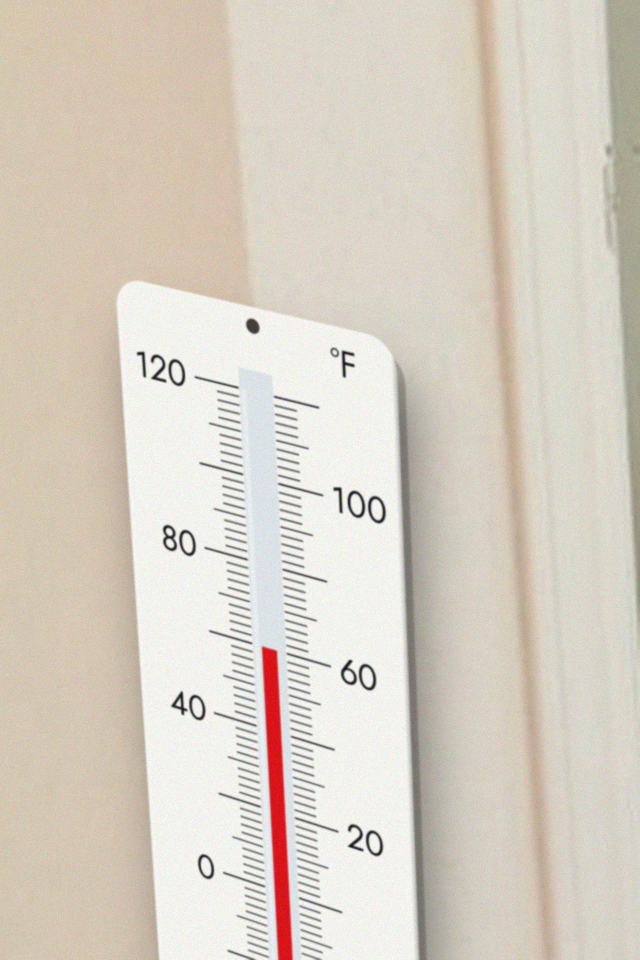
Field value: 60,°F
